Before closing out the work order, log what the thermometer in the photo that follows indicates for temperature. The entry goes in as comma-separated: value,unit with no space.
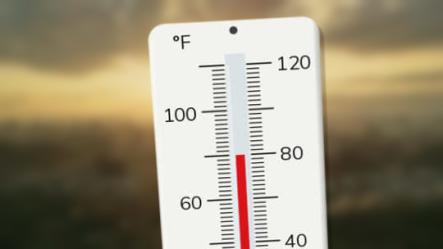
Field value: 80,°F
